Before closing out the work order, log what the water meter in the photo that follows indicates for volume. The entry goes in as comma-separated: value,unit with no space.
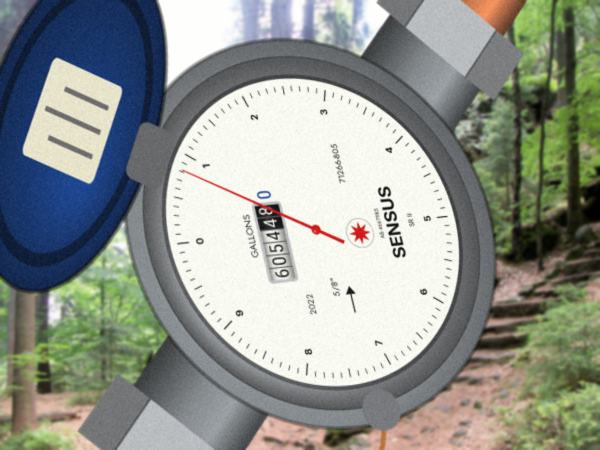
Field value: 6054480.8,gal
